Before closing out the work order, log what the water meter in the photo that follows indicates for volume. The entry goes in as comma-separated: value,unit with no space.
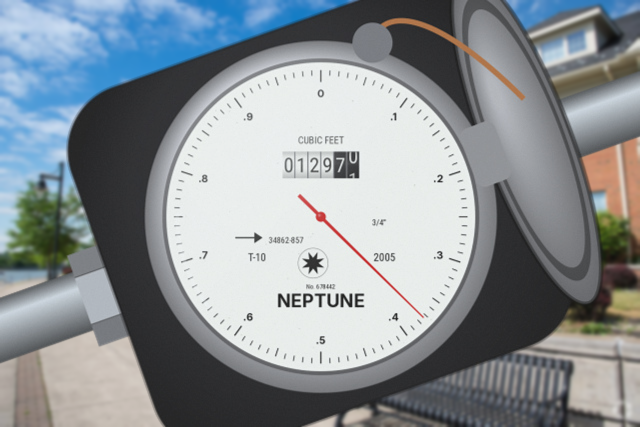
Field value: 12970.37,ft³
